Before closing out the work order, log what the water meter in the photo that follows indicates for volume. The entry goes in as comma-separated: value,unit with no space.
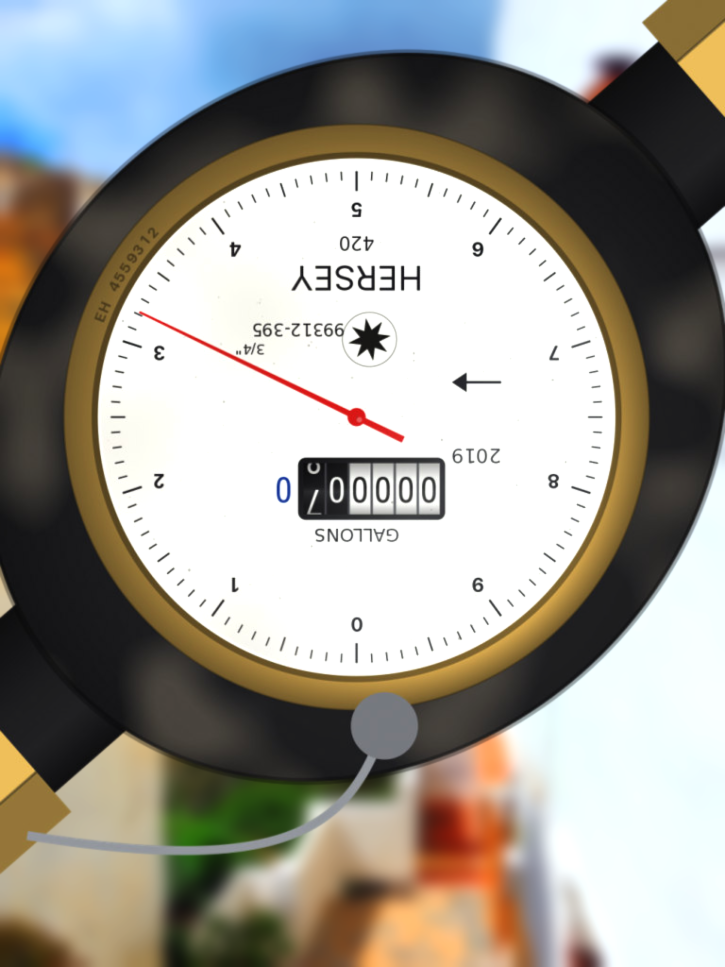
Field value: 73.2,gal
